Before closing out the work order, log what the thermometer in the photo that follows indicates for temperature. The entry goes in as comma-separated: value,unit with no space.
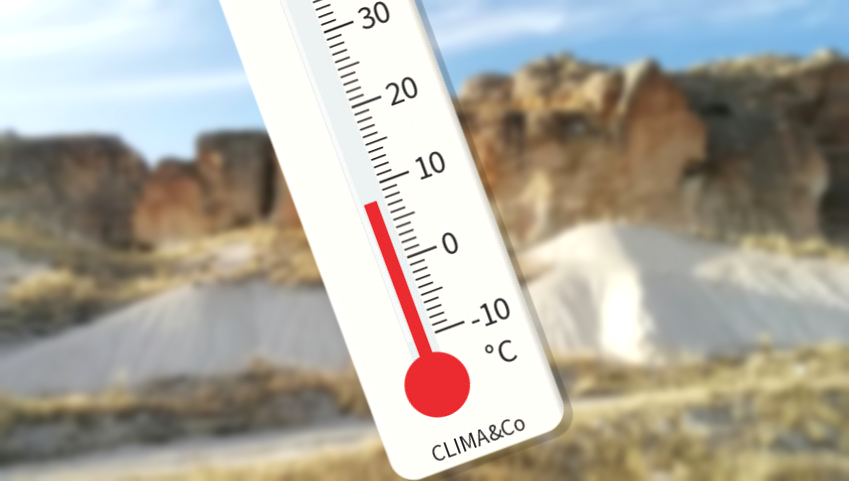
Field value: 8,°C
